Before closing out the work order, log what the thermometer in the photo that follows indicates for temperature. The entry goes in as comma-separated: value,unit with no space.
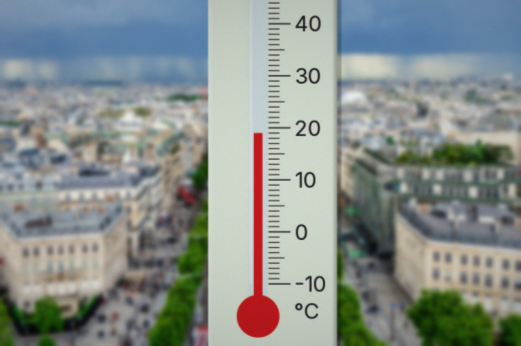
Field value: 19,°C
